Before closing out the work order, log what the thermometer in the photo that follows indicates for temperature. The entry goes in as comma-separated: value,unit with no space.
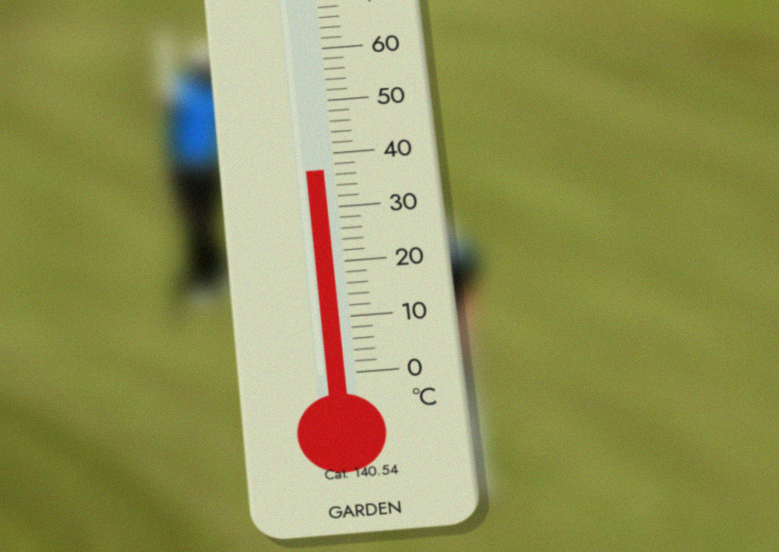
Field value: 37,°C
